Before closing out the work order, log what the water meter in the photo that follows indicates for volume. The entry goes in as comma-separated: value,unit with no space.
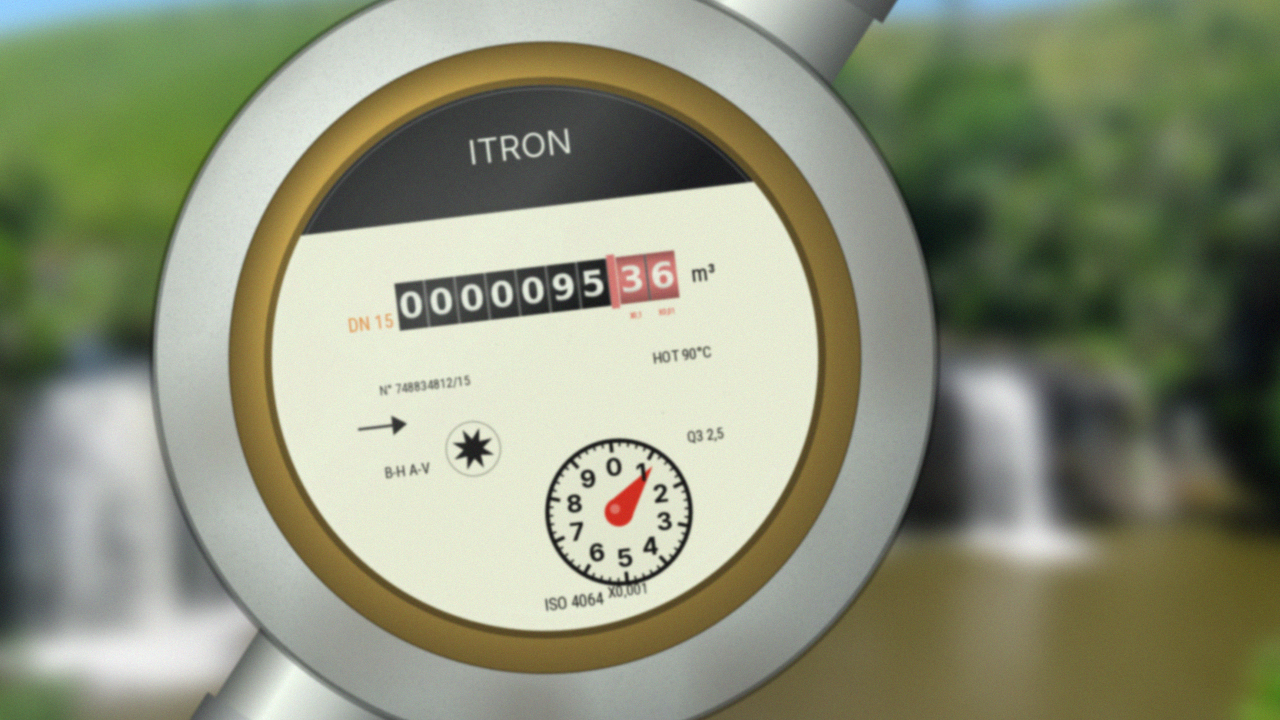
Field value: 95.361,m³
